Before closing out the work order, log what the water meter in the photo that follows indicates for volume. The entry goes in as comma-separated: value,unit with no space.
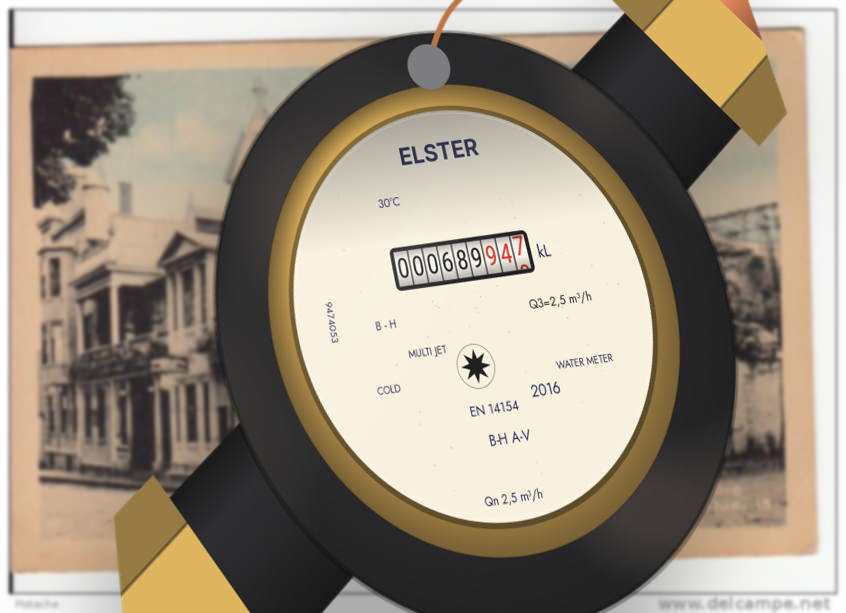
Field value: 689.947,kL
